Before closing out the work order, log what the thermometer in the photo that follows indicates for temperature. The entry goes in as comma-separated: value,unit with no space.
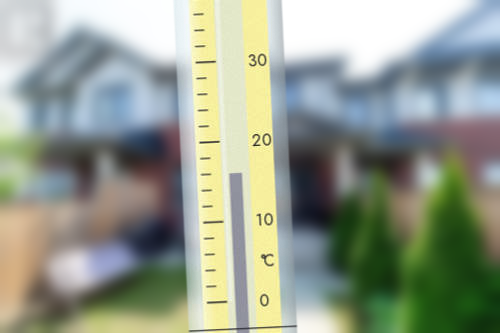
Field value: 16,°C
